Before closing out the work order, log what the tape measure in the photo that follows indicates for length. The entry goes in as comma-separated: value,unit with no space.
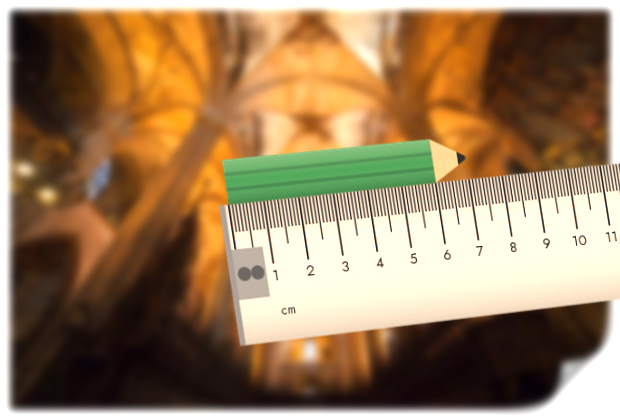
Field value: 7,cm
